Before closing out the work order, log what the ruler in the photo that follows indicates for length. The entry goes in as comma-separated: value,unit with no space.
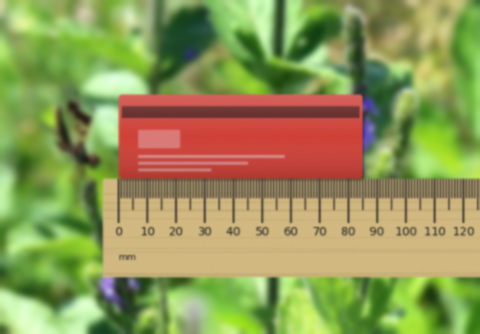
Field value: 85,mm
